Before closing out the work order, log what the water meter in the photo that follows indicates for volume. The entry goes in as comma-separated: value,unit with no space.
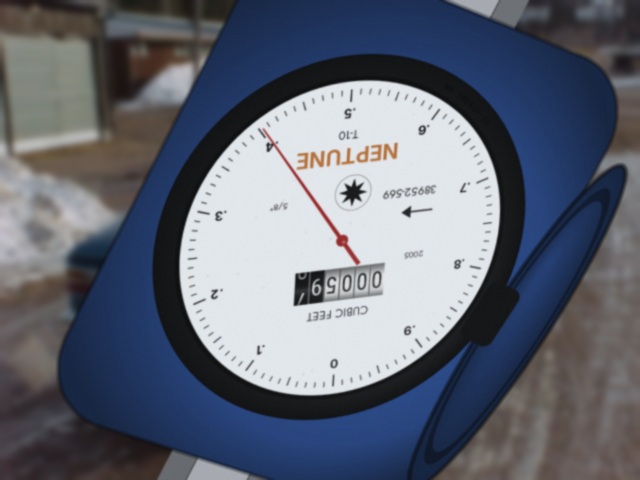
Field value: 597.40,ft³
